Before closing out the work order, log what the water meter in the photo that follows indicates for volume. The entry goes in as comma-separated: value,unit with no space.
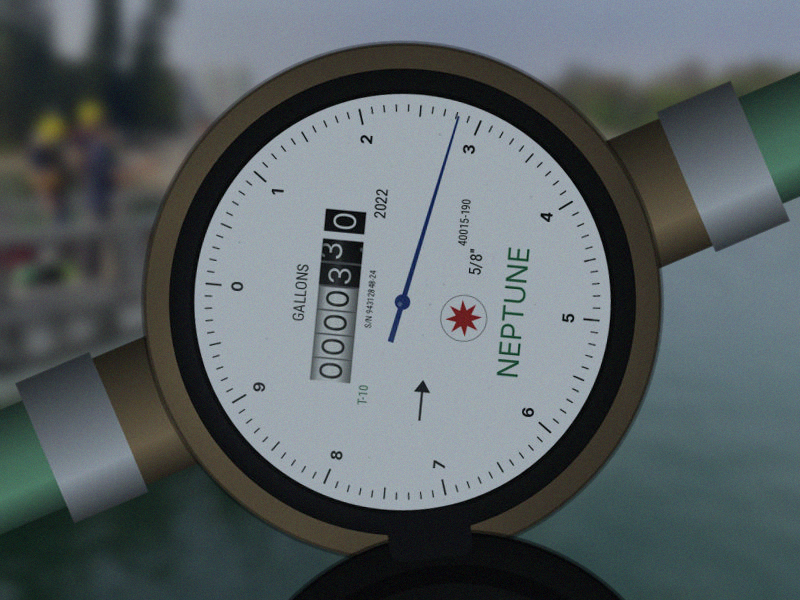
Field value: 332.8,gal
